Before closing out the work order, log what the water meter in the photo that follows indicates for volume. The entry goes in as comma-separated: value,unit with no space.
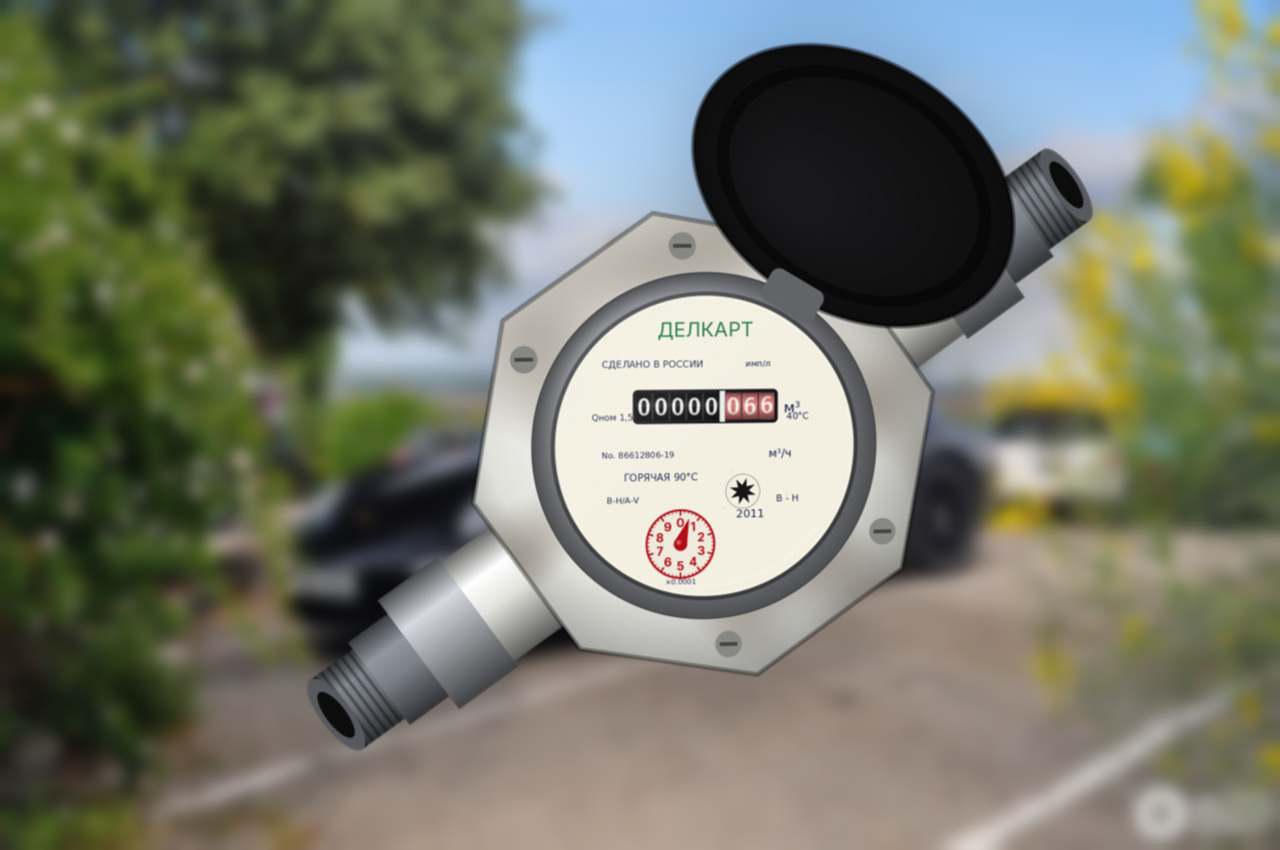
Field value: 0.0660,m³
